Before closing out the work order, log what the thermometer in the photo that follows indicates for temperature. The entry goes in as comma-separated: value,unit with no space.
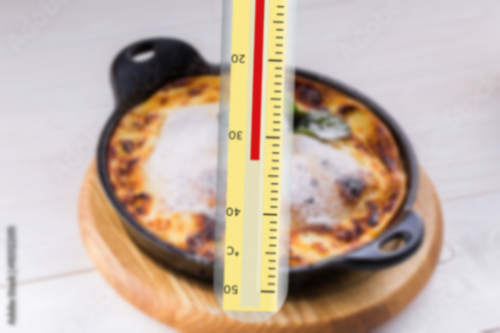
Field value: 33,°C
